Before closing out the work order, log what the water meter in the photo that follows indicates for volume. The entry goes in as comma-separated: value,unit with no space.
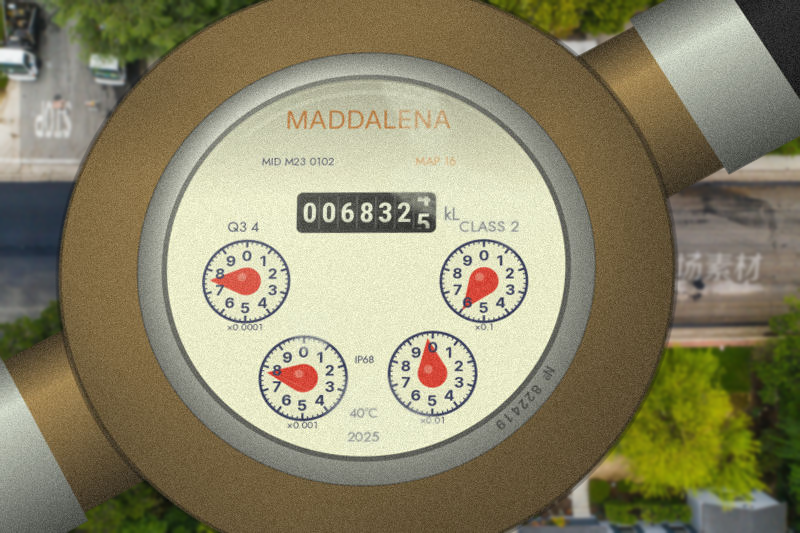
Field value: 68324.5977,kL
